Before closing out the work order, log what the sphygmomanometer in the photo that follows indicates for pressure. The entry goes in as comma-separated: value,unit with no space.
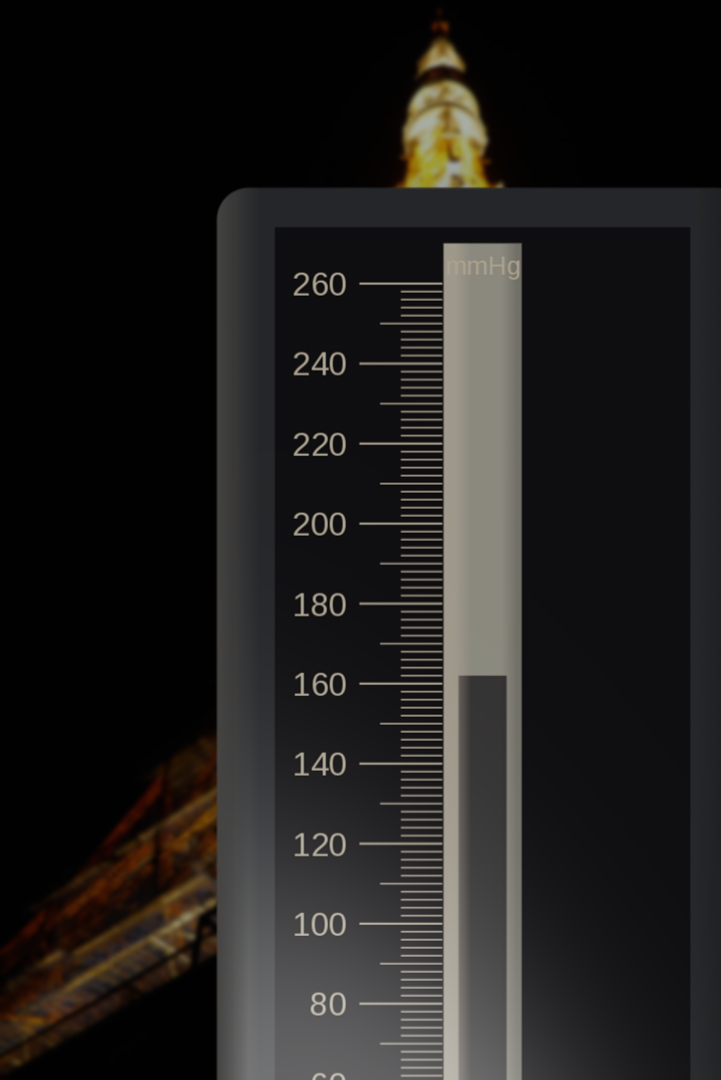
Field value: 162,mmHg
